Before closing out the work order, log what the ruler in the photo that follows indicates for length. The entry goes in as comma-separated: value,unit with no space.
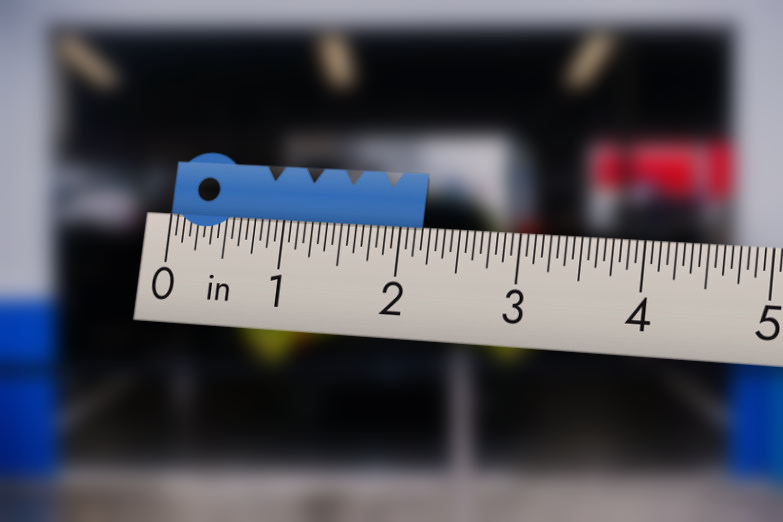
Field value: 2.1875,in
